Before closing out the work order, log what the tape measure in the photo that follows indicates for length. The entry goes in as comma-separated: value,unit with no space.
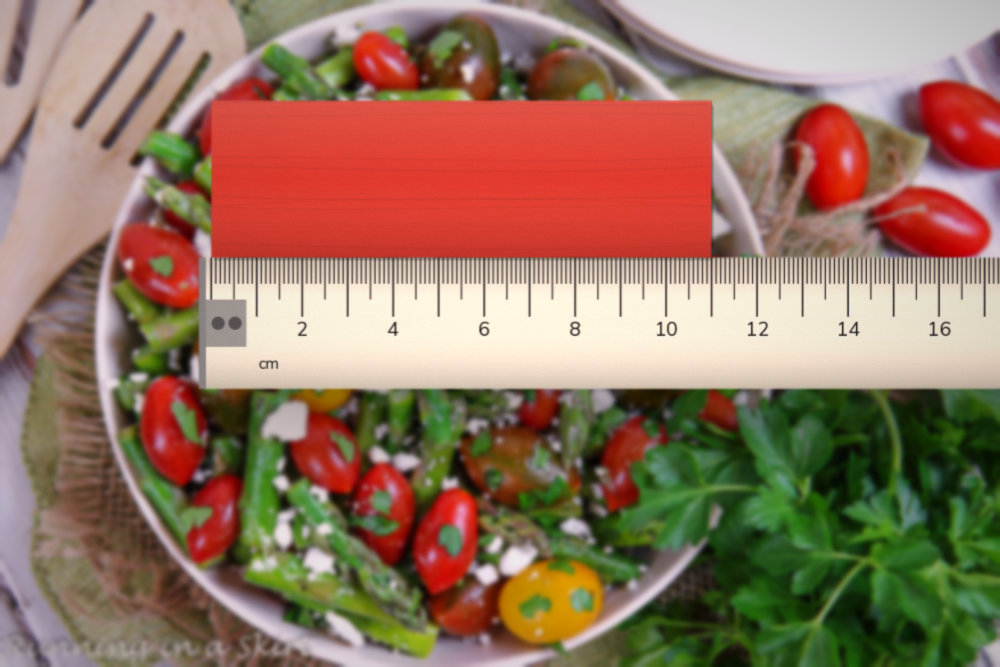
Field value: 11,cm
